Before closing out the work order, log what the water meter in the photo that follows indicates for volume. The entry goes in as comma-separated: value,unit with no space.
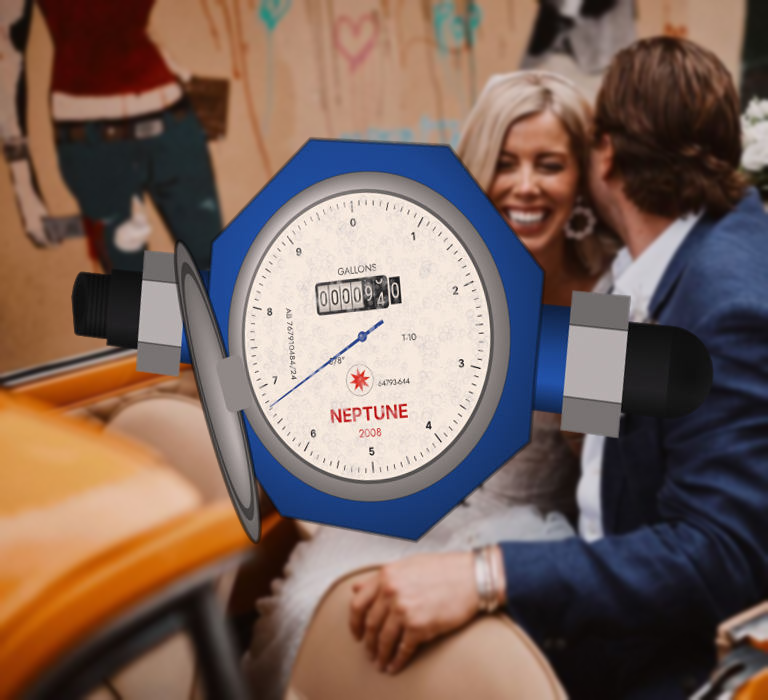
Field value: 936.7,gal
